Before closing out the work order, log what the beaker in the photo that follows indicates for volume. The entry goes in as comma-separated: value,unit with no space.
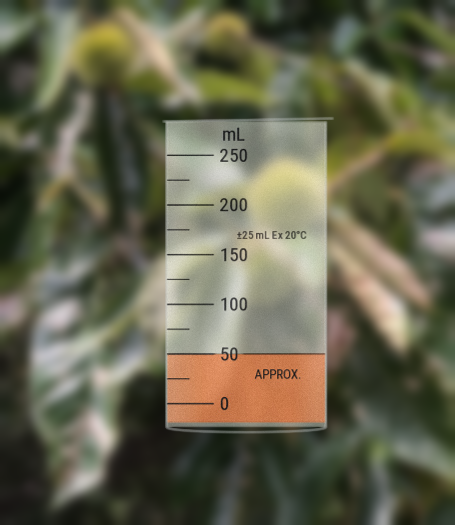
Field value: 50,mL
